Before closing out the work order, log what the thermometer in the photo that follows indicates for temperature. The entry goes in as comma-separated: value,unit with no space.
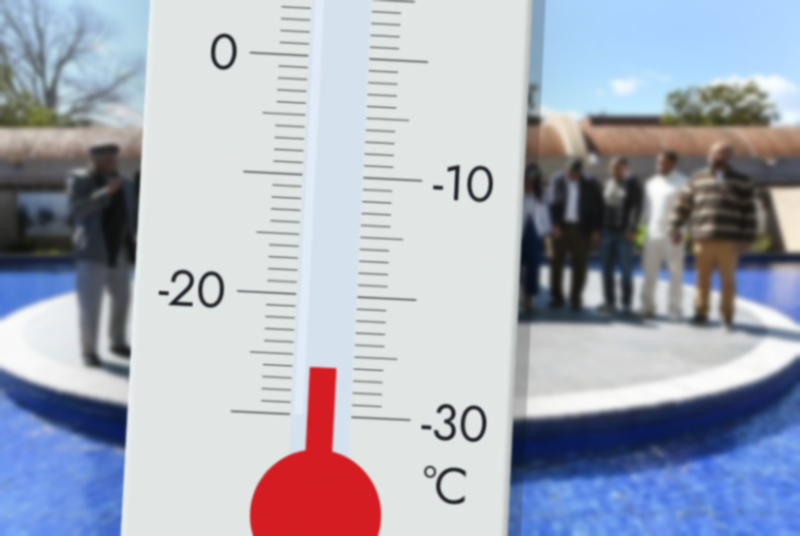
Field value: -26,°C
